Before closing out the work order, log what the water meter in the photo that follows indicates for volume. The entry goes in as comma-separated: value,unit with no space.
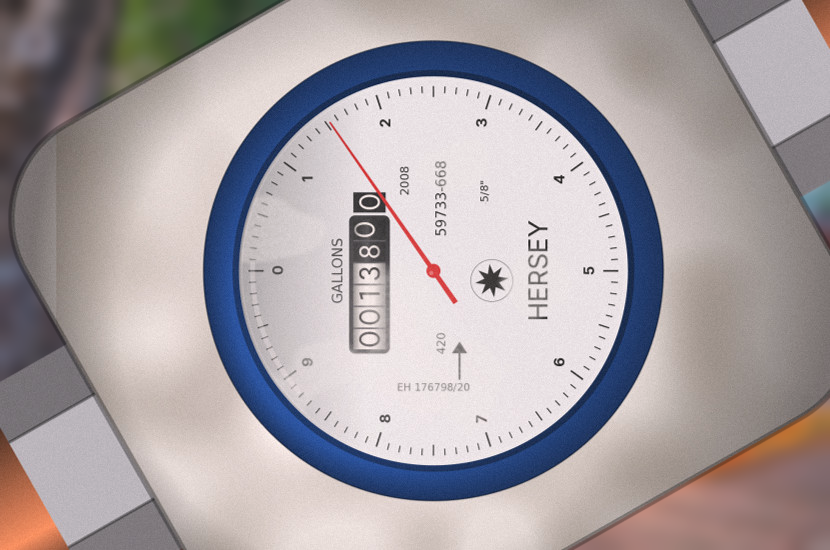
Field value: 13801.5,gal
